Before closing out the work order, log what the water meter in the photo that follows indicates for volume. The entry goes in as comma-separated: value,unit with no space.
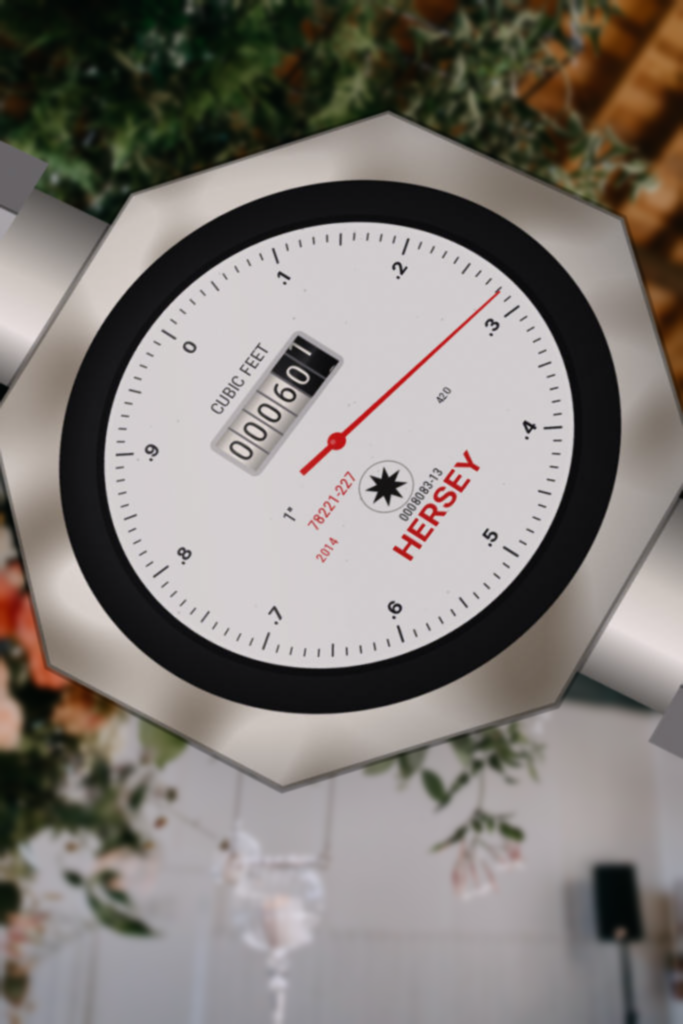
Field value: 601.28,ft³
